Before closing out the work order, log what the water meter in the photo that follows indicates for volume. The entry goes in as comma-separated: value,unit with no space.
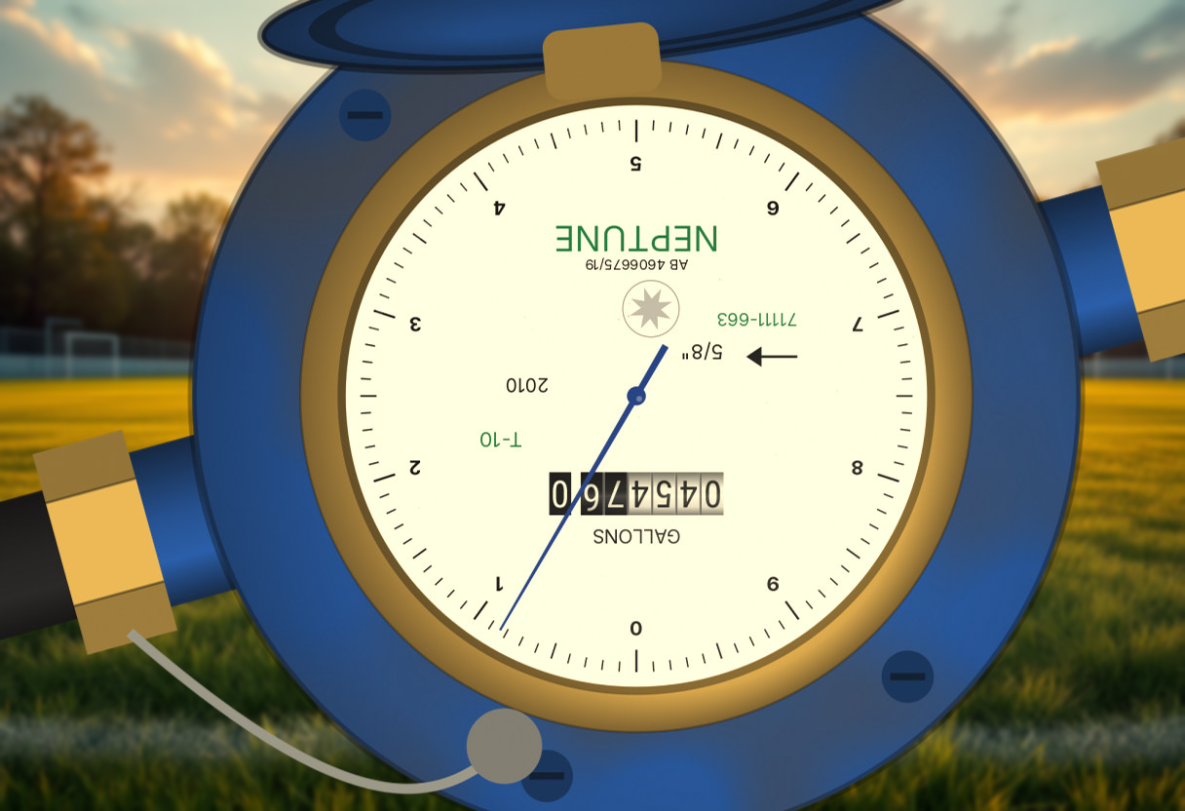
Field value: 454760.8,gal
